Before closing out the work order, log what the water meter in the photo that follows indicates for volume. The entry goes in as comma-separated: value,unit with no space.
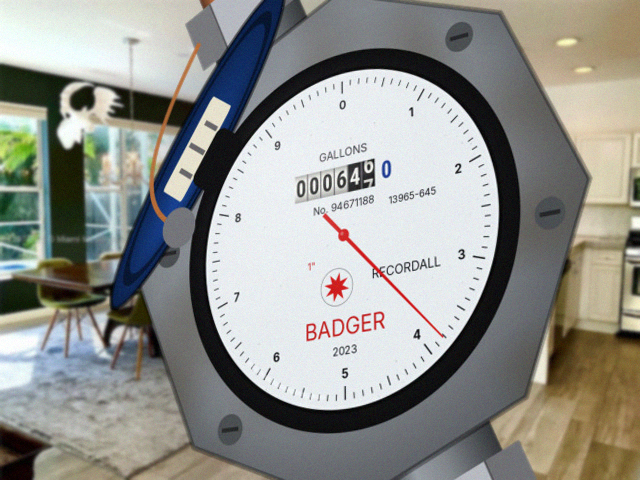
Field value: 6463.8,gal
